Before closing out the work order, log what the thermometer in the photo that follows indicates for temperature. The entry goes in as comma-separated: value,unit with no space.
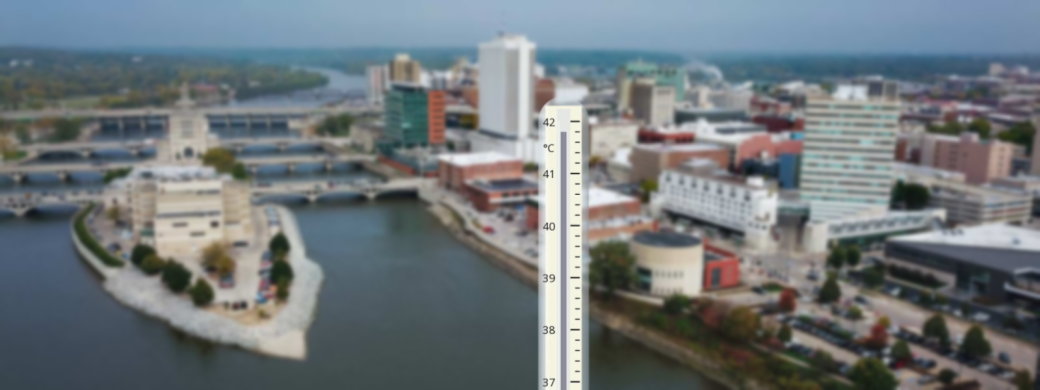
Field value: 41.8,°C
